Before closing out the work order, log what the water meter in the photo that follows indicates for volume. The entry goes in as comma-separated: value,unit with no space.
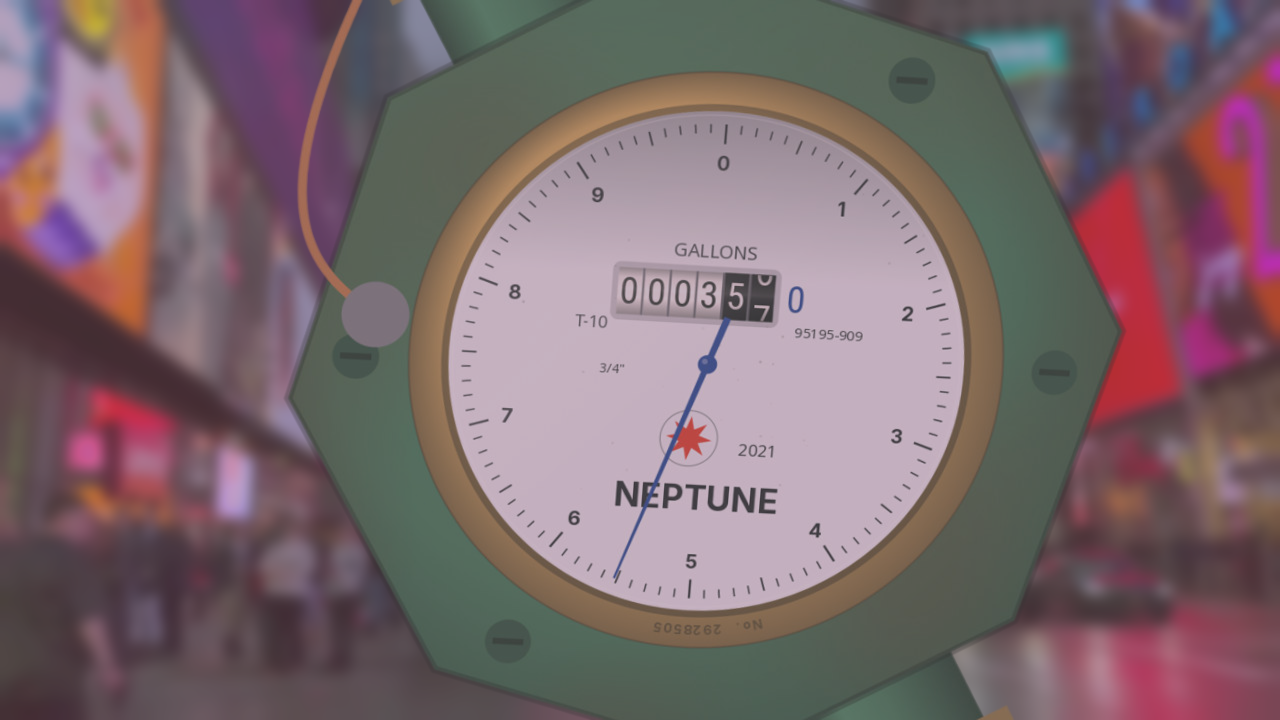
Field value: 3565.5,gal
